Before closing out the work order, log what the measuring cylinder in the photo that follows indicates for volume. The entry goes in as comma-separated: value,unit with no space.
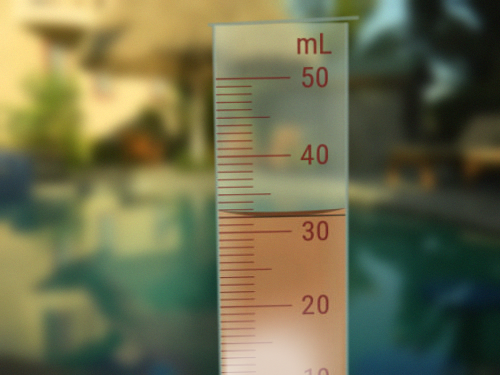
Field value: 32,mL
